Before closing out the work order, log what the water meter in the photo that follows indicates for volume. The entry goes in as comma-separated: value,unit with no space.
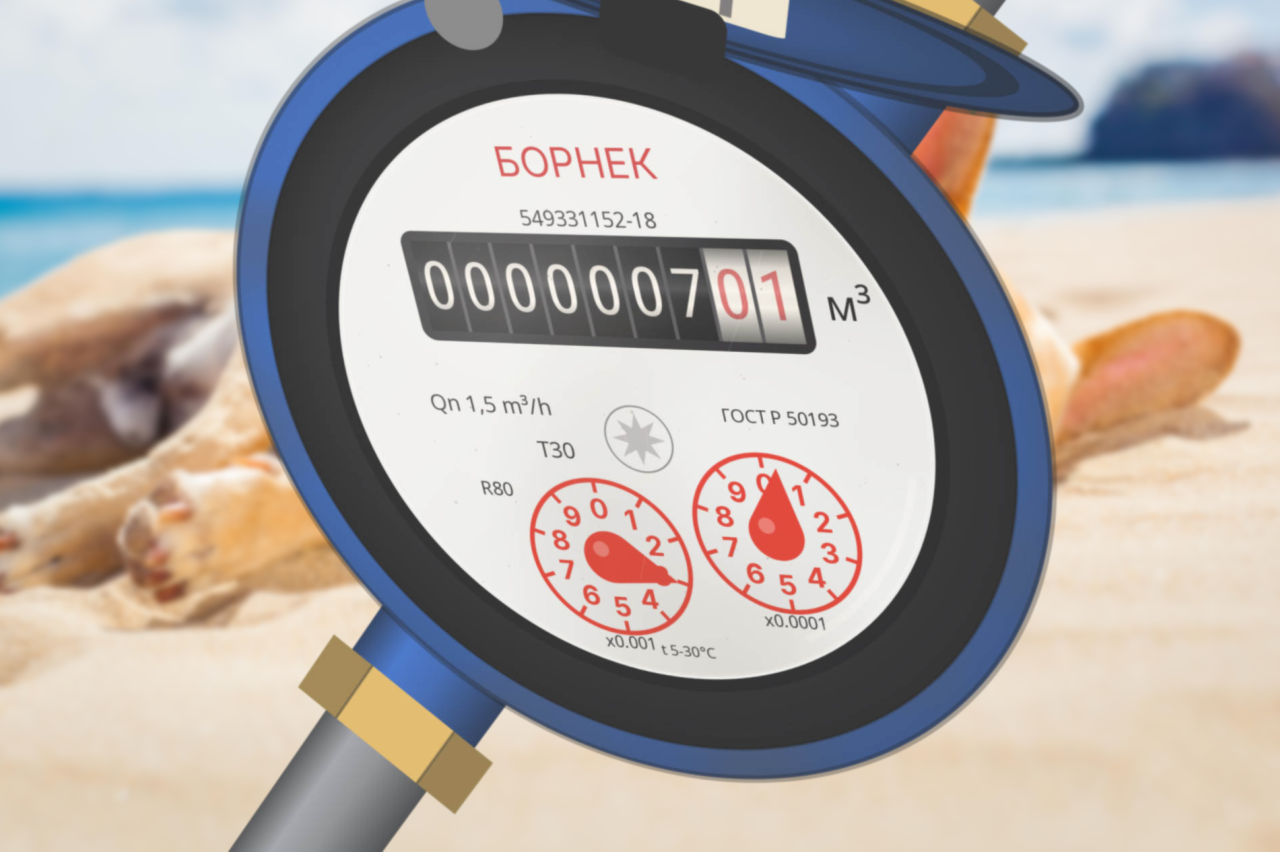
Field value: 7.0130,m³
